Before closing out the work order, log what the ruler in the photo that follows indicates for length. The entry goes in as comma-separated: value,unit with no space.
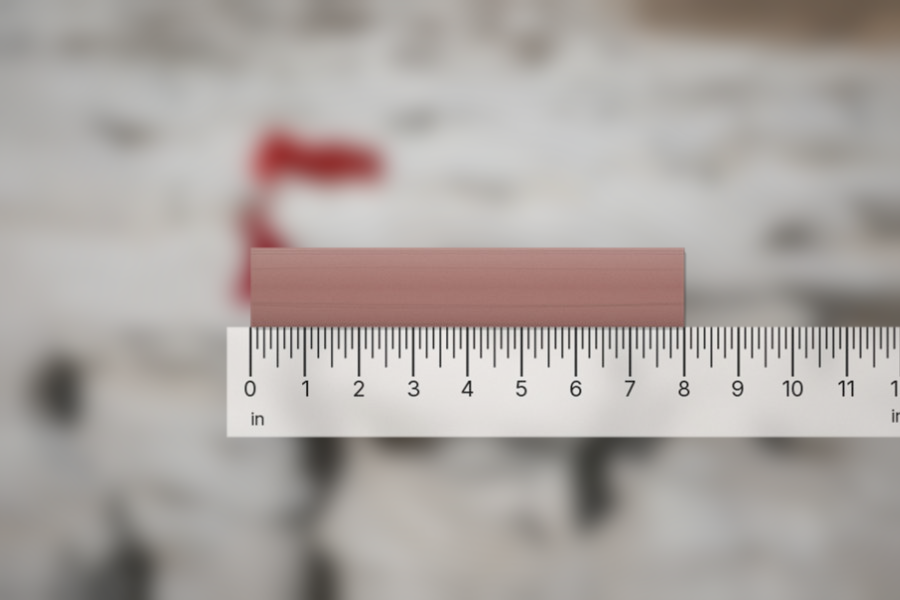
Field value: 8,in
